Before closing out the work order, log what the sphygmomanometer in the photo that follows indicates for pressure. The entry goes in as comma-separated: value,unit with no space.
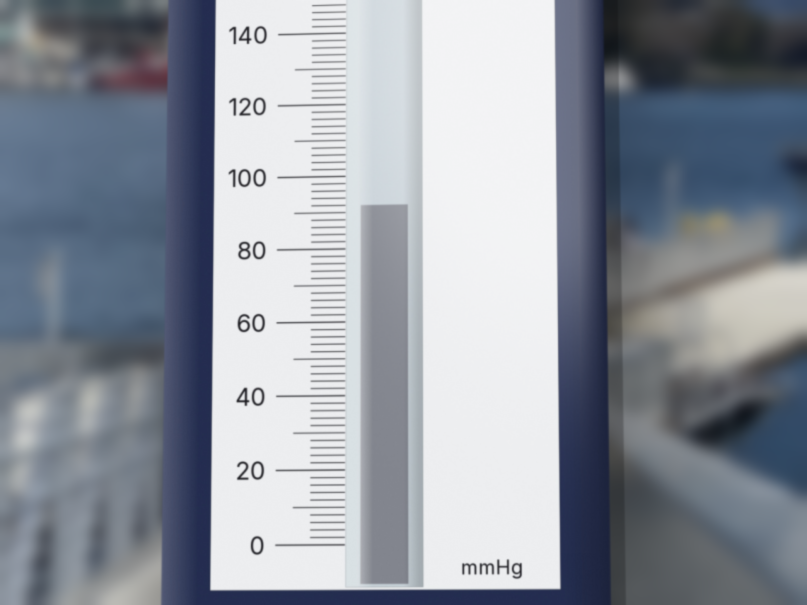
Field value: 92,mmHg
